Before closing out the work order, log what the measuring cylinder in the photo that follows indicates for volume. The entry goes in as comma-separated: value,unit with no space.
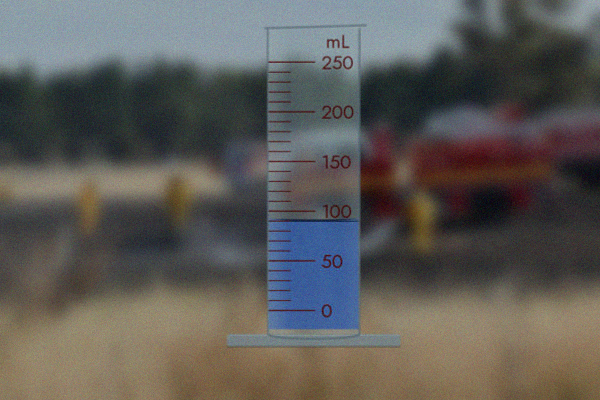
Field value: 90,mL
